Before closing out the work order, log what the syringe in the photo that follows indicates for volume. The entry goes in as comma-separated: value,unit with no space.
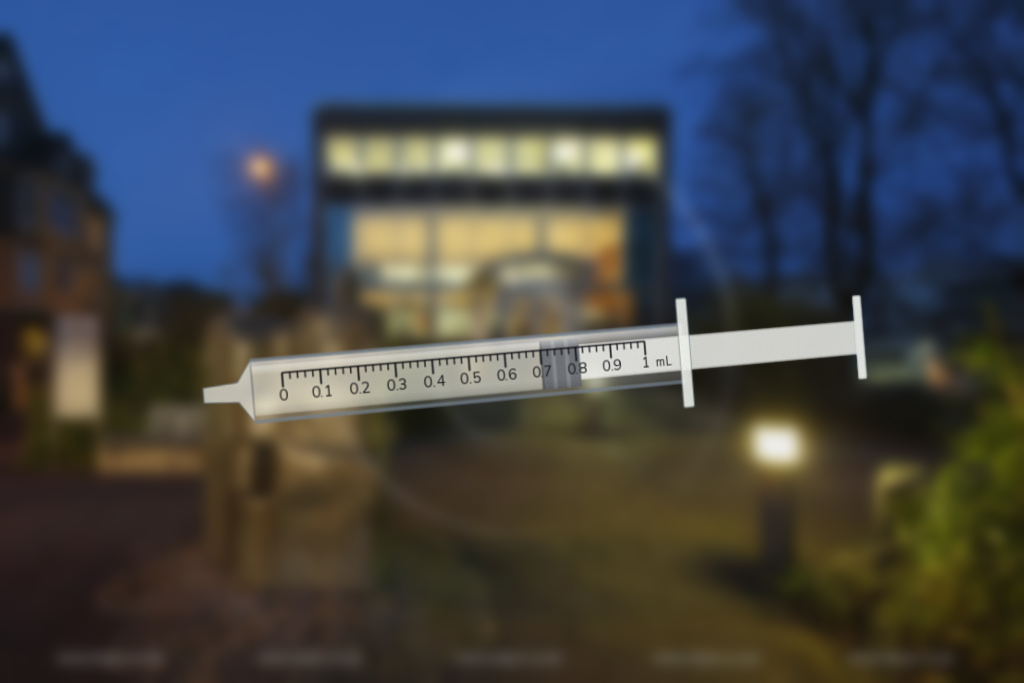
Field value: 0.7,mL
